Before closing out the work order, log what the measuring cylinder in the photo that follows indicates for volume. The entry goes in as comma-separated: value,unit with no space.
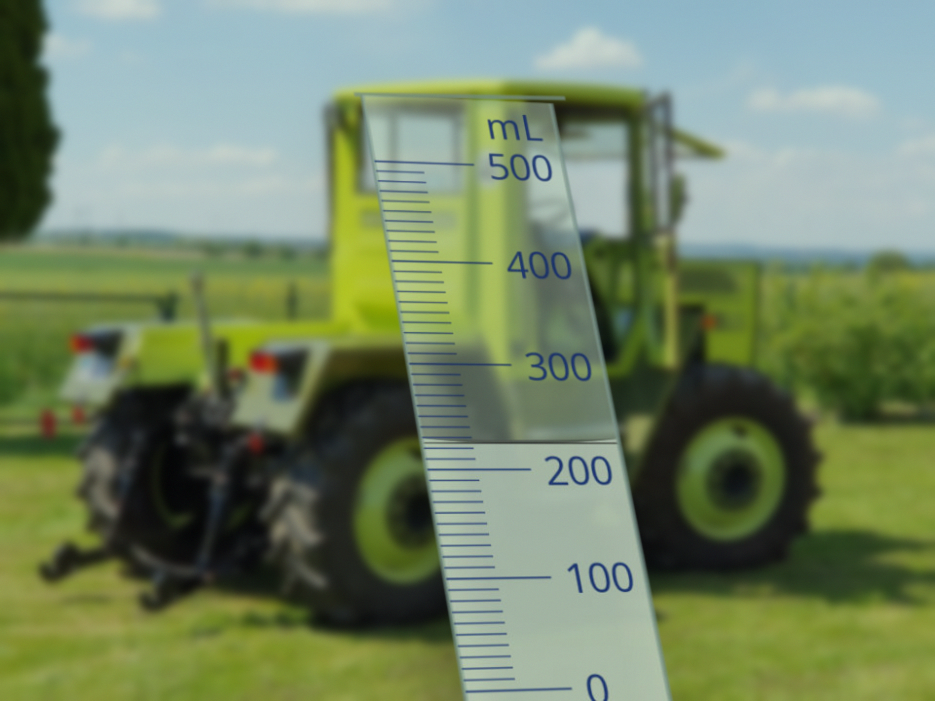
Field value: 225,mL
